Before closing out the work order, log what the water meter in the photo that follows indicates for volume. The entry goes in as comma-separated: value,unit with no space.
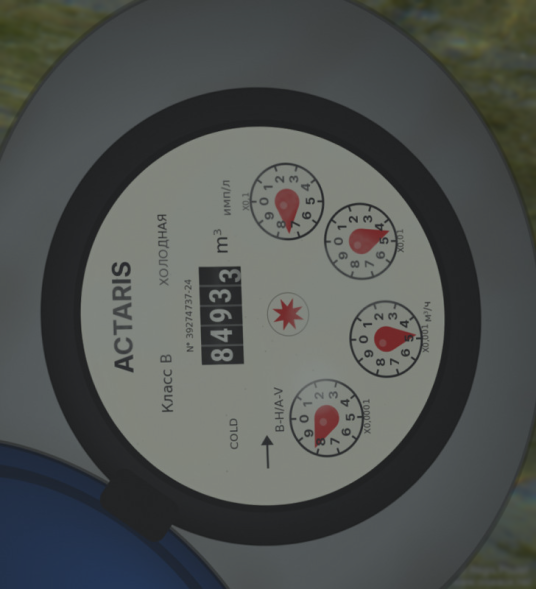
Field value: 84932.7448,m³
